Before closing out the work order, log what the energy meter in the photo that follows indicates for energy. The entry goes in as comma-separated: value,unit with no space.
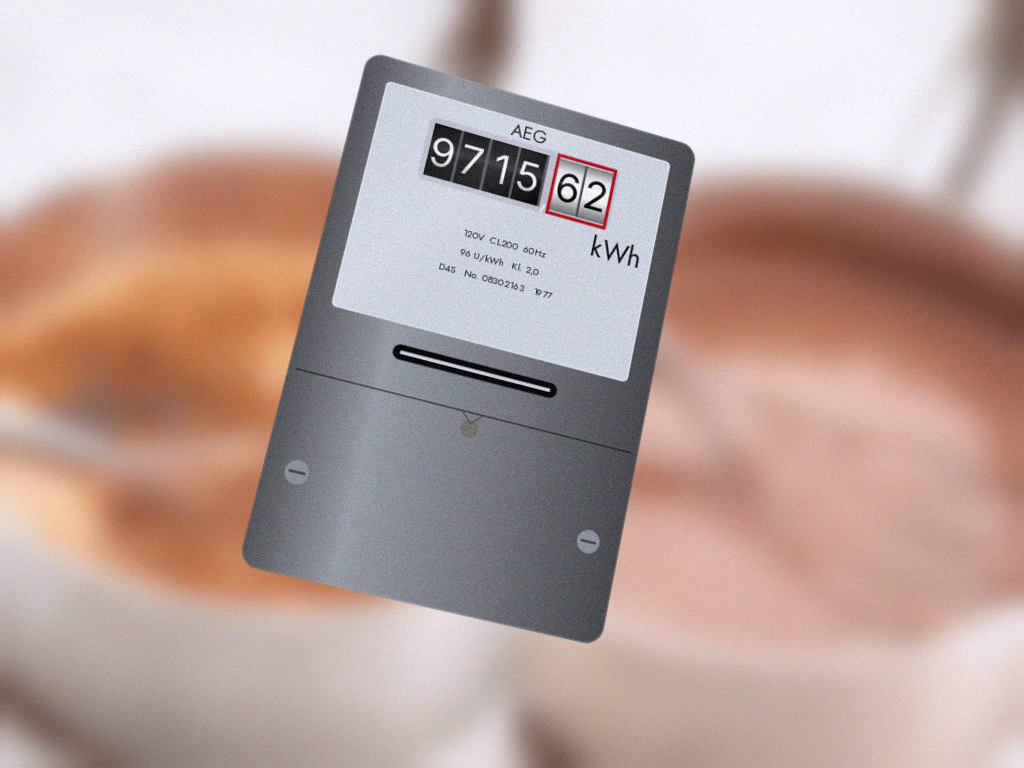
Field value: 9715.62,kWh
